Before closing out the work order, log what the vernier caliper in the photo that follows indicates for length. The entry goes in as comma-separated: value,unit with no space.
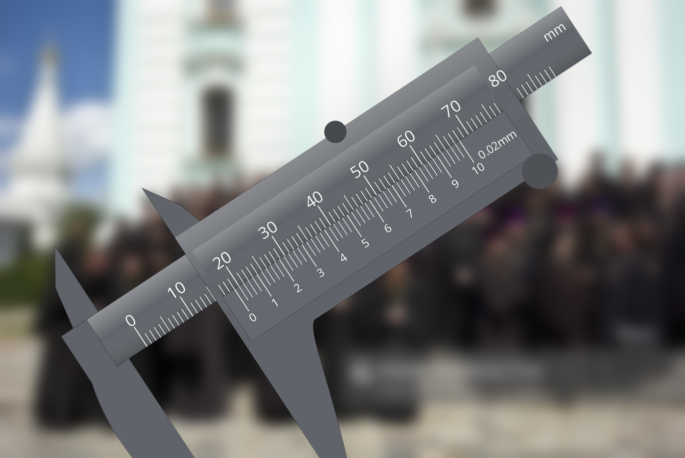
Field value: 19.0,mm
